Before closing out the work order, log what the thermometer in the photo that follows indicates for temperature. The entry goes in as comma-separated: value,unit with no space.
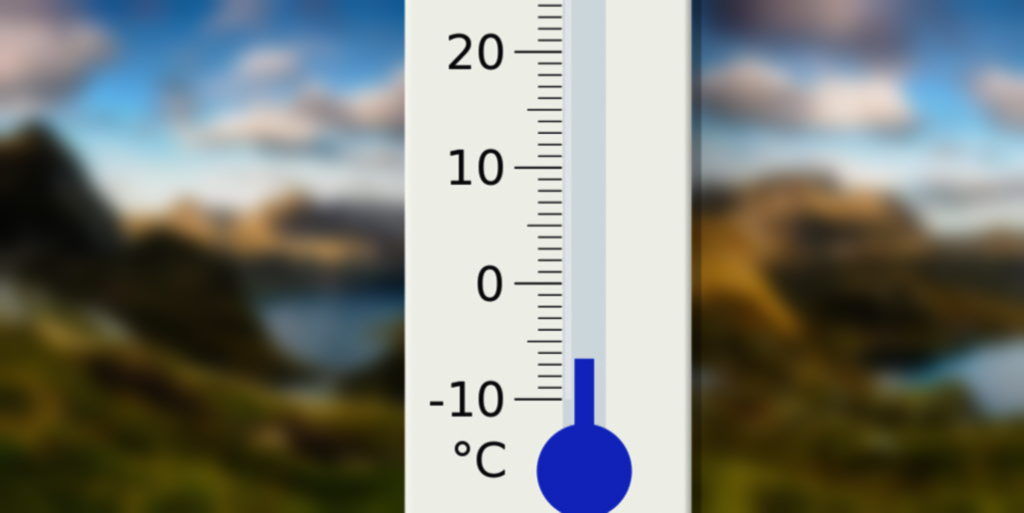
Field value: -6.5,°C
